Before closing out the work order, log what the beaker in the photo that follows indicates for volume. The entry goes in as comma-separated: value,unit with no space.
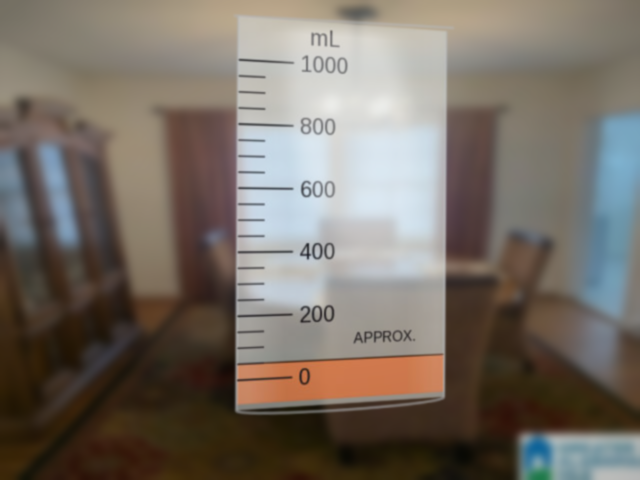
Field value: 50,mL
